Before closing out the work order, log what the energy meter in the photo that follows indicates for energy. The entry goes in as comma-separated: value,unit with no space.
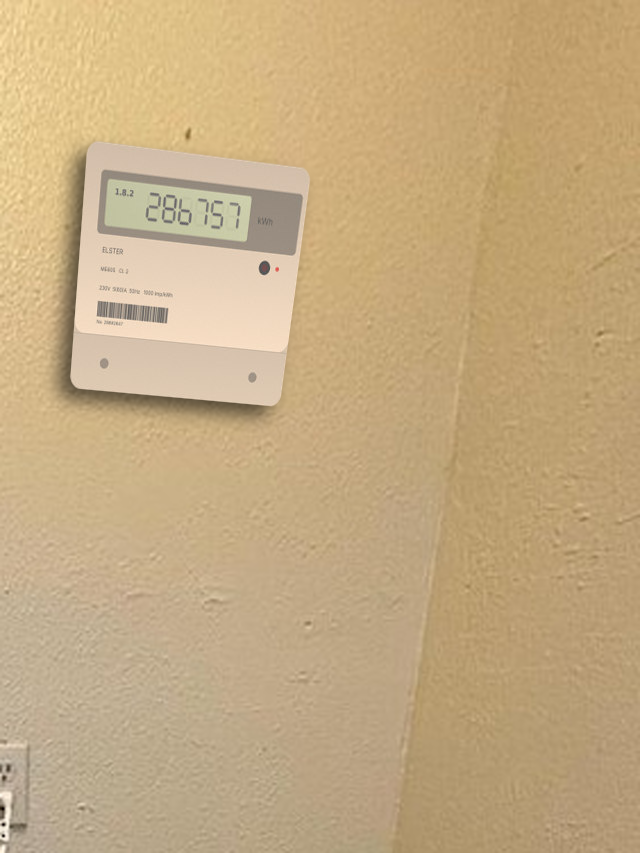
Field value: 286757,kWh
